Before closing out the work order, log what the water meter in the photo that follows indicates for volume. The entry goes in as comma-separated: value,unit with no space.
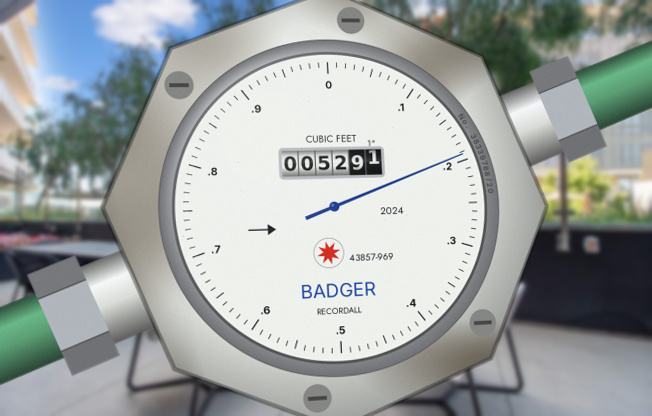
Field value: 5291.19,ft³
